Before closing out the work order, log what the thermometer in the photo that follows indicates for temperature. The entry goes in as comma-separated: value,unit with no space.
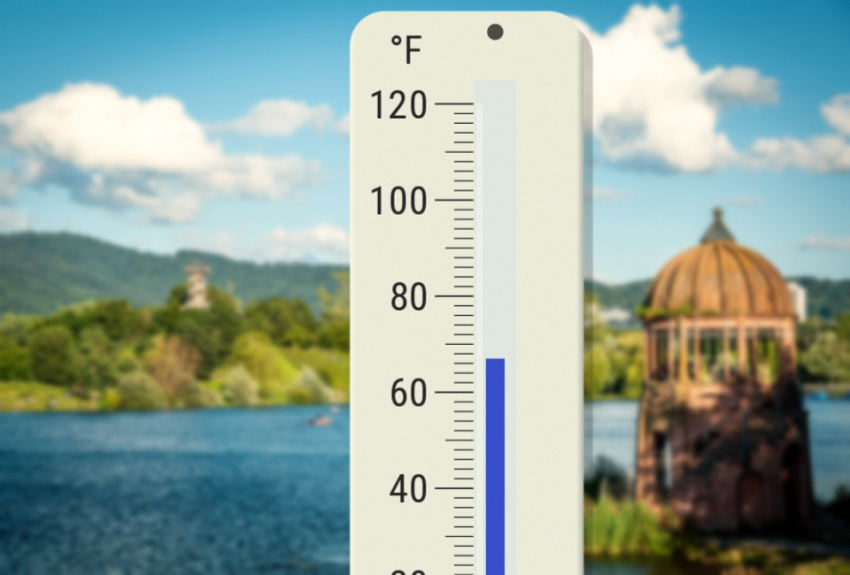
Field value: 67,°F
